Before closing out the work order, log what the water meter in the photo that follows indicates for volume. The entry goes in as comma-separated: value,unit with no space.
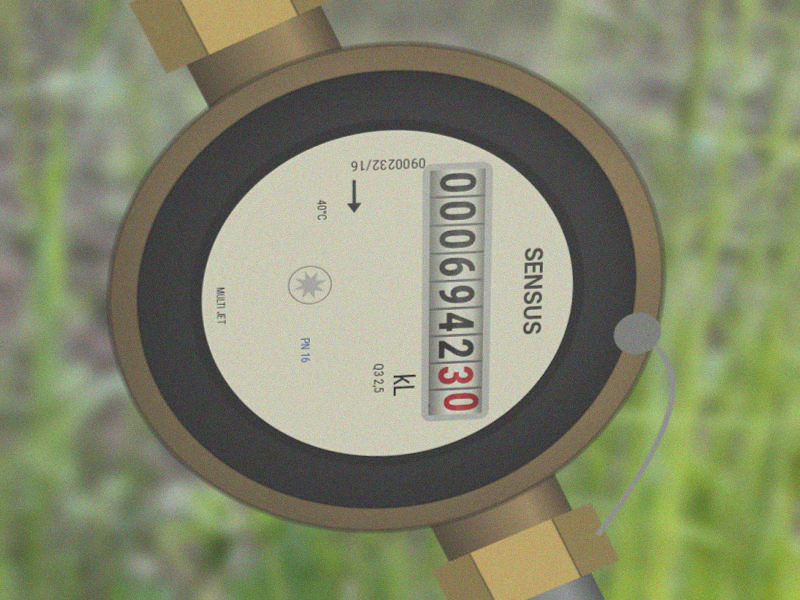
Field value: 6942.30,kL
